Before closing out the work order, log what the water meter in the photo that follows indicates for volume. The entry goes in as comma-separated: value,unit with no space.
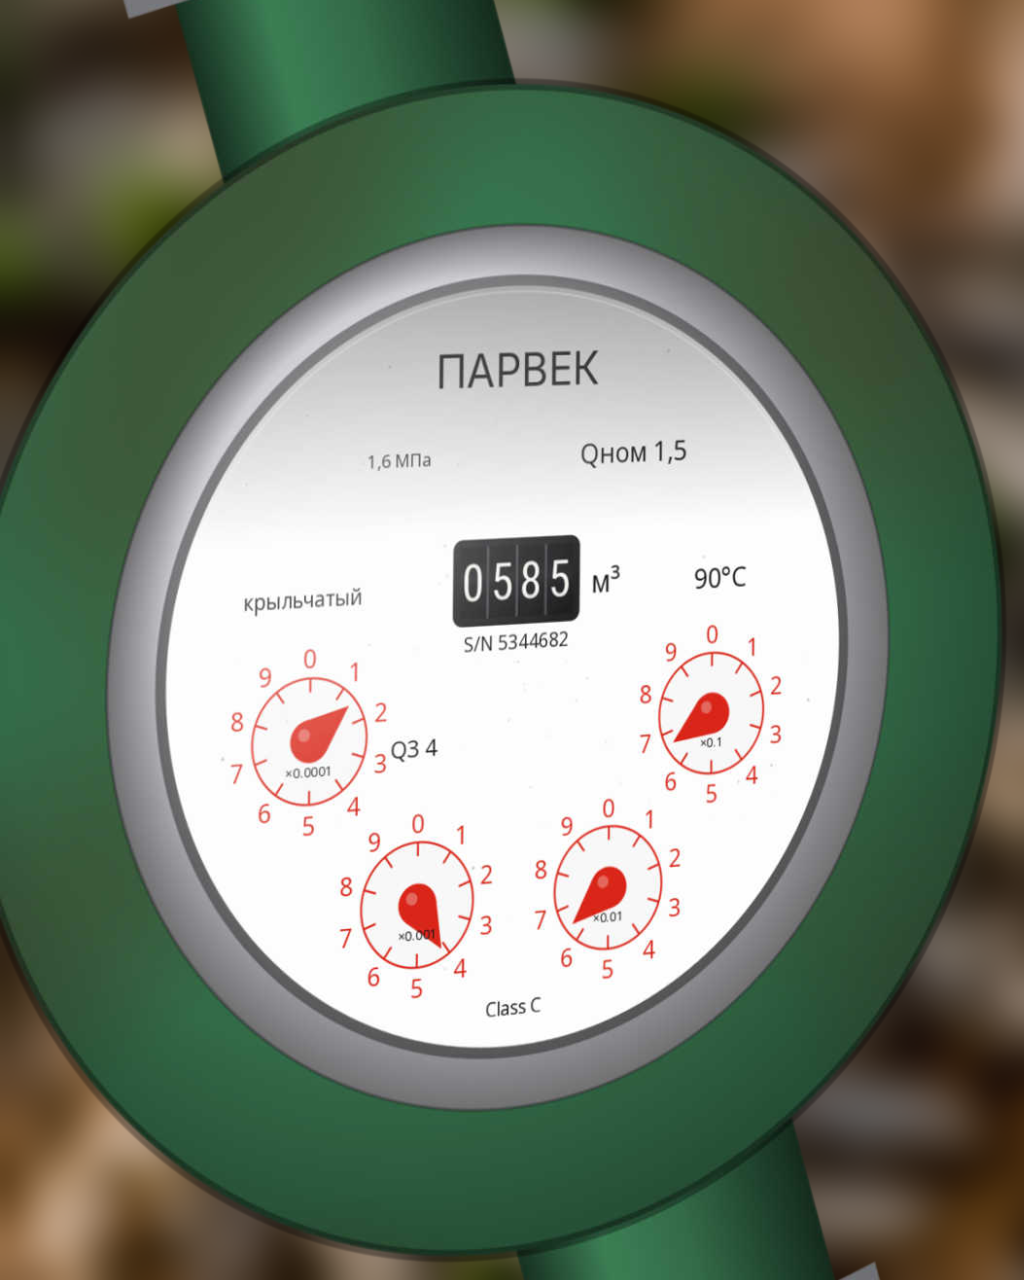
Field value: 585.6641,m³
